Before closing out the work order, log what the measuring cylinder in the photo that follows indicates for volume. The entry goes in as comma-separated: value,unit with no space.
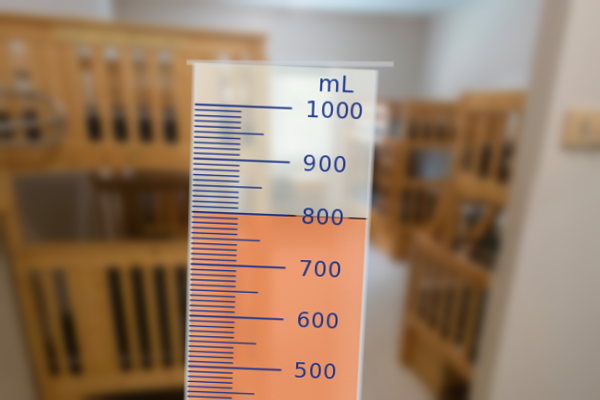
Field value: 800,mL
